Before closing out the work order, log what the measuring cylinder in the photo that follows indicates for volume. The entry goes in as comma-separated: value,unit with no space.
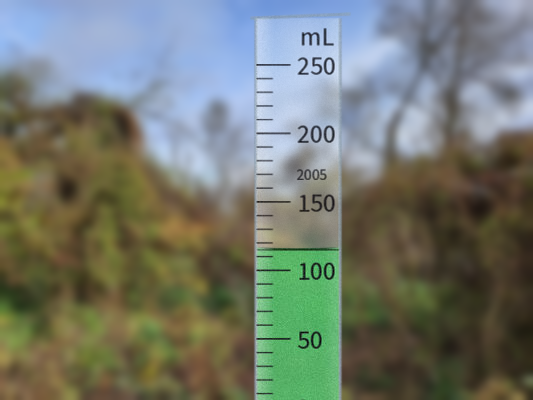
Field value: 115,mL
